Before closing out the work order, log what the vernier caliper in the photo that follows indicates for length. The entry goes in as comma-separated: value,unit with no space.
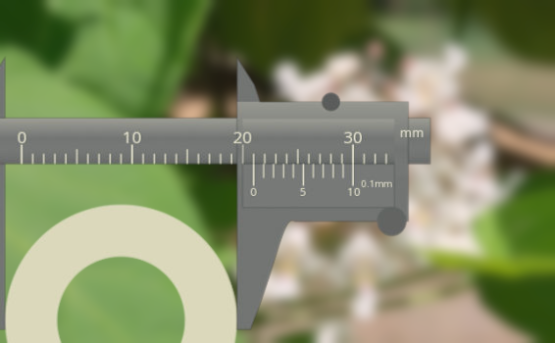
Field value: 21.0,mm
